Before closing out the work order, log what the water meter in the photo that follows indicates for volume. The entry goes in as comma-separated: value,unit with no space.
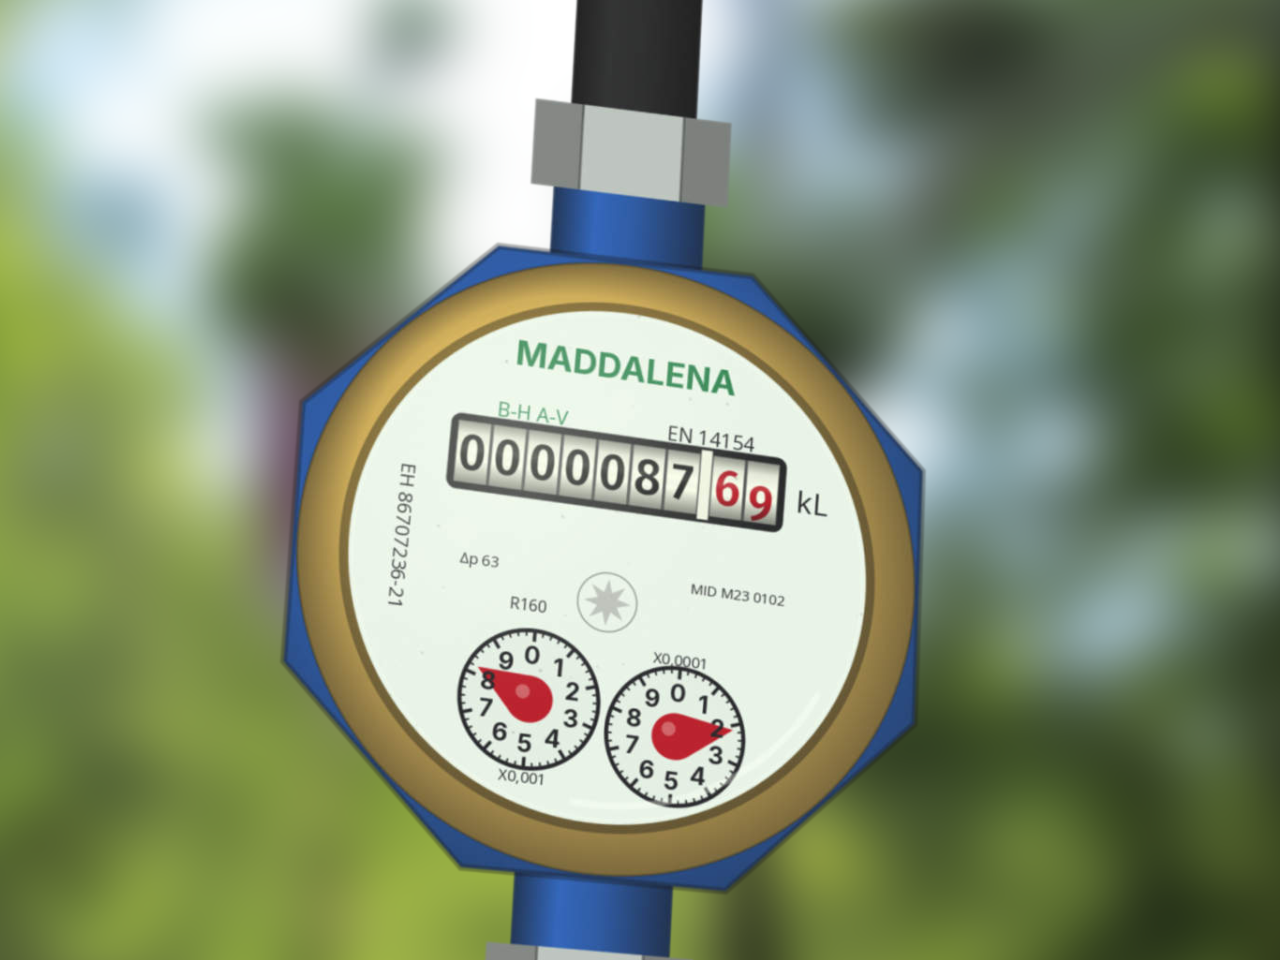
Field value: 87.6882,kL
